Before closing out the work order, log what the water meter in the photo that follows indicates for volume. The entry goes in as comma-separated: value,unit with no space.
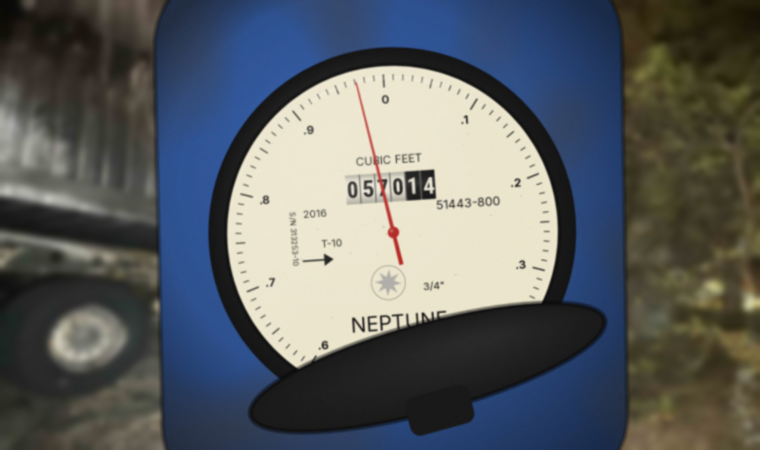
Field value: 57013.97,ft³
